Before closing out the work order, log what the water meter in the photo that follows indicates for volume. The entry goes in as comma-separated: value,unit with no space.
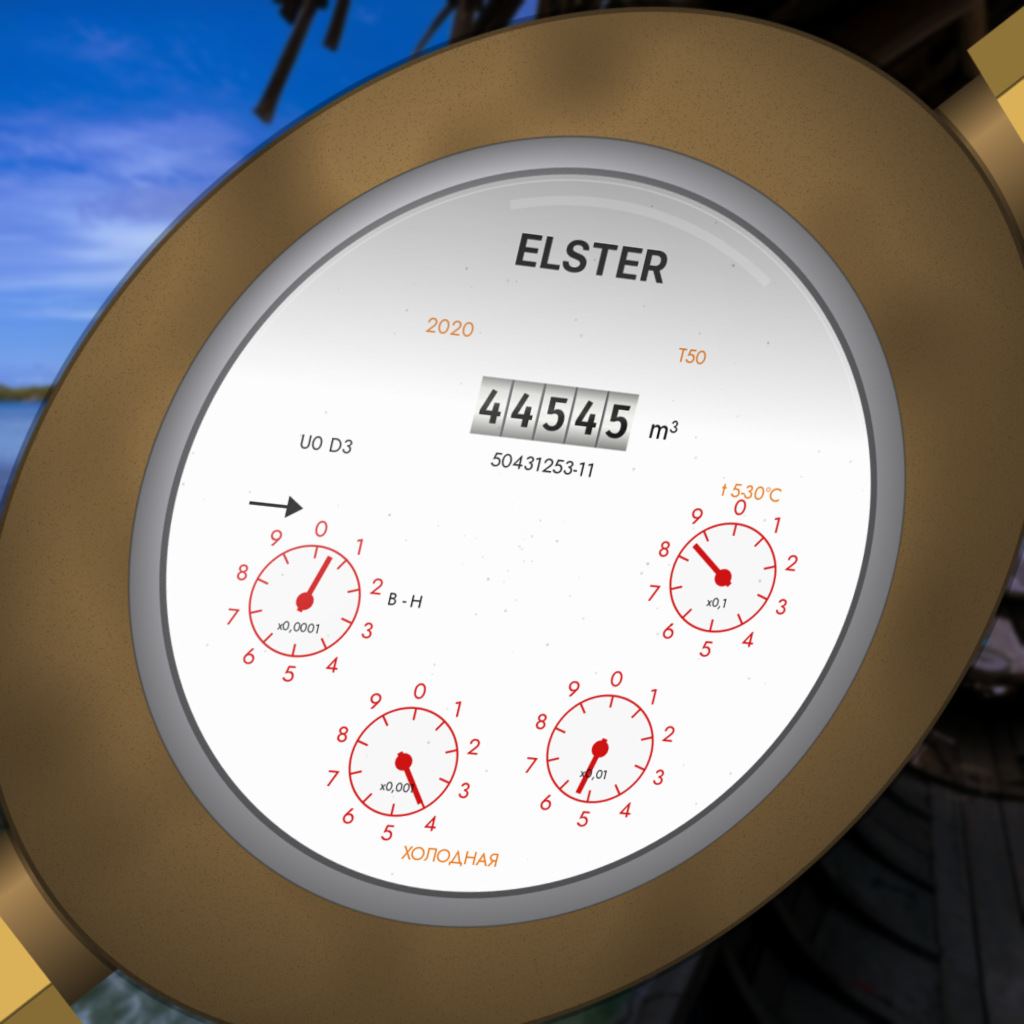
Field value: 44545.8540,m³
